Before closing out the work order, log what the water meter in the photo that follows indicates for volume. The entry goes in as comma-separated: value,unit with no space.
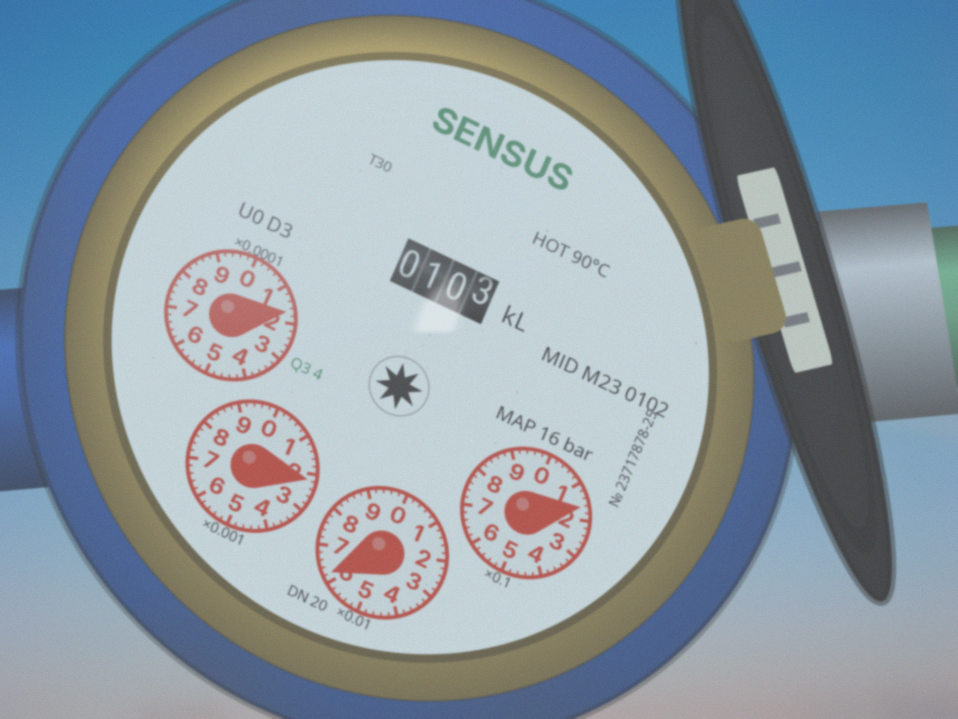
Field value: 103.1621,kL
